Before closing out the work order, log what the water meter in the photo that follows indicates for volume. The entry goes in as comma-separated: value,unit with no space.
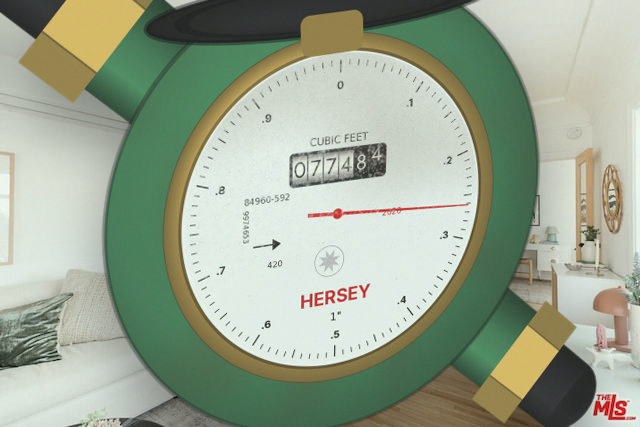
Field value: 77484.26,ft³
